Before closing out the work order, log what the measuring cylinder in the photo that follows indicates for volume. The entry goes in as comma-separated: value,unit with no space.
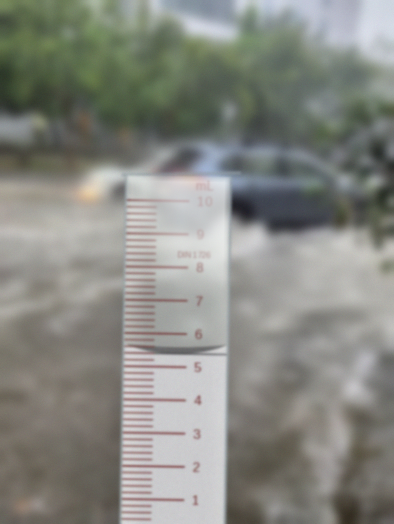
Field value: 5.4,mL
